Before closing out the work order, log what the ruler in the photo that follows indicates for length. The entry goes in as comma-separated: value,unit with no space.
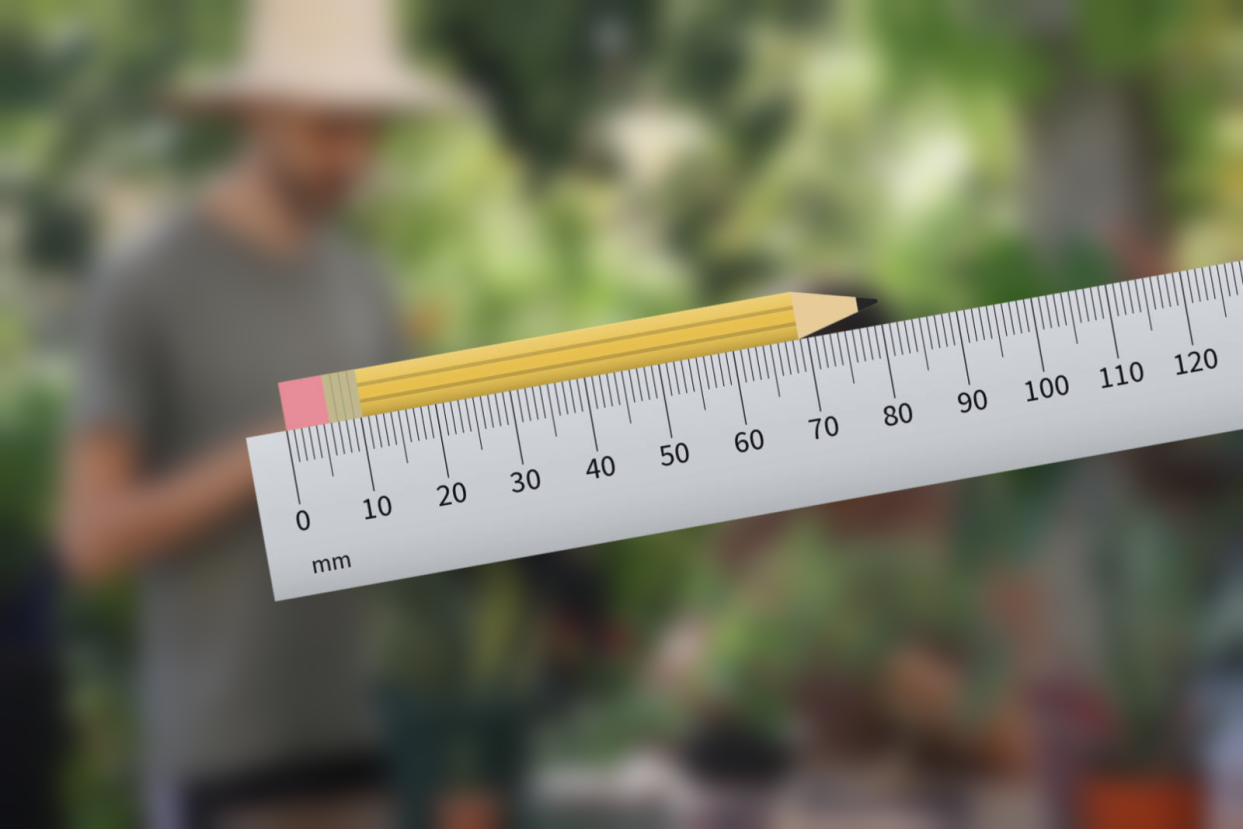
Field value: 80,mm
